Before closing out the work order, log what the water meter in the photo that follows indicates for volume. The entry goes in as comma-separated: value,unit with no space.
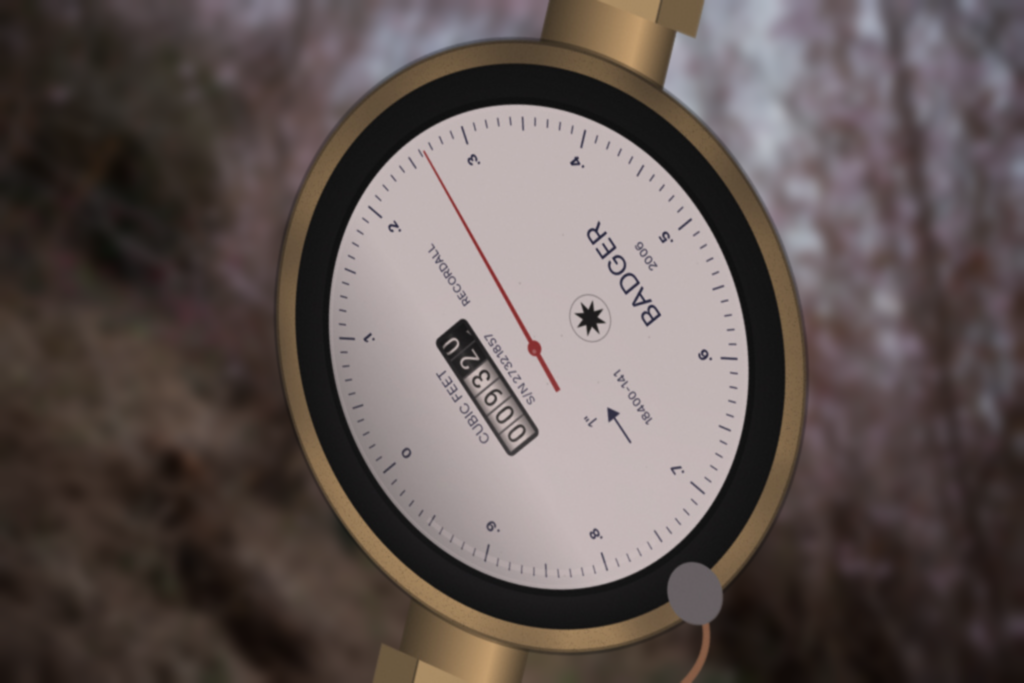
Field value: 9320.26,ft³
